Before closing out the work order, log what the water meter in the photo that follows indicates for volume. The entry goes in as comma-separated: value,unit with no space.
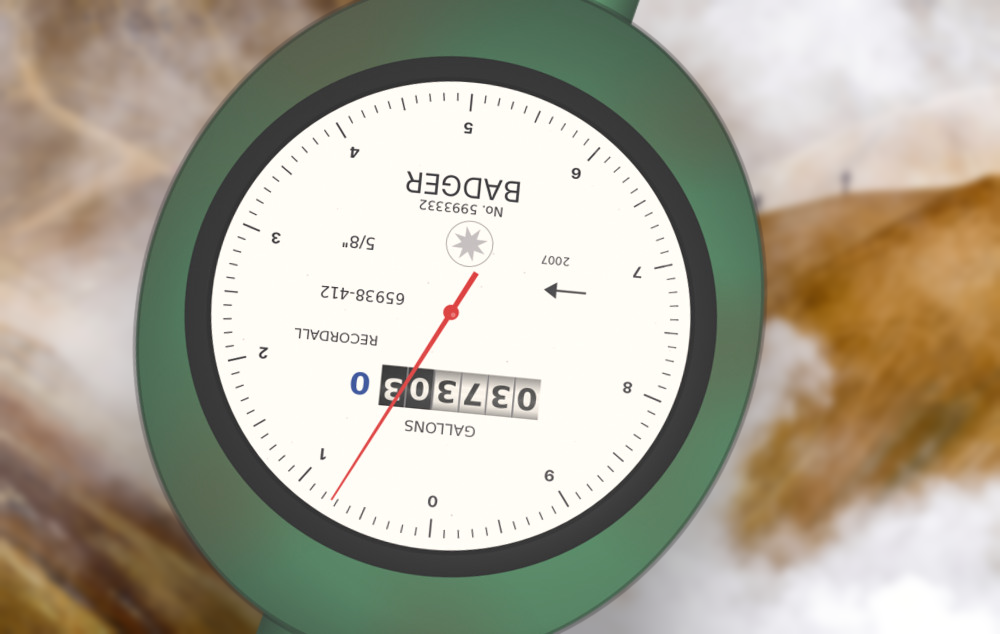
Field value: 373030.7,gal
